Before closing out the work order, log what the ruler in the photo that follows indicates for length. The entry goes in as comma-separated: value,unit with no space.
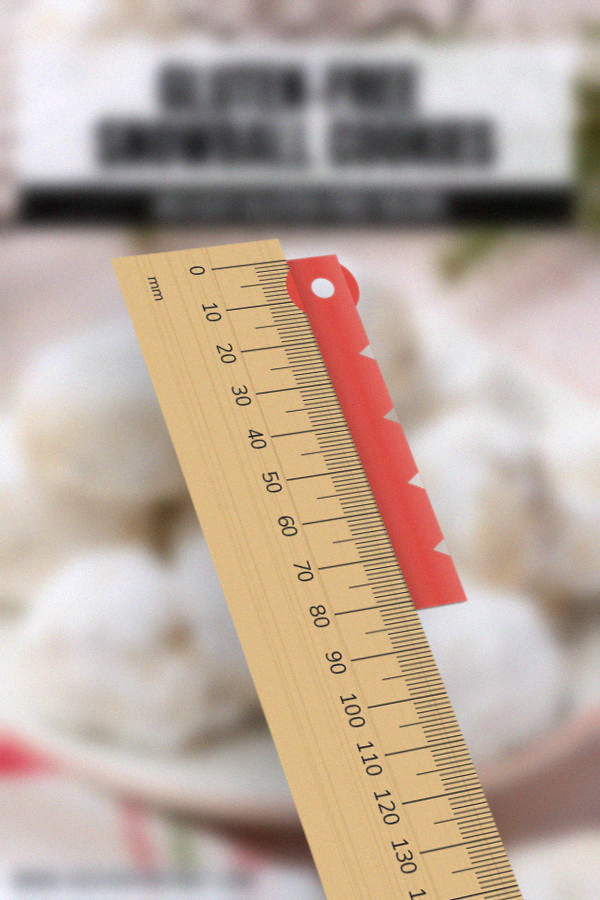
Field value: 82,mm
